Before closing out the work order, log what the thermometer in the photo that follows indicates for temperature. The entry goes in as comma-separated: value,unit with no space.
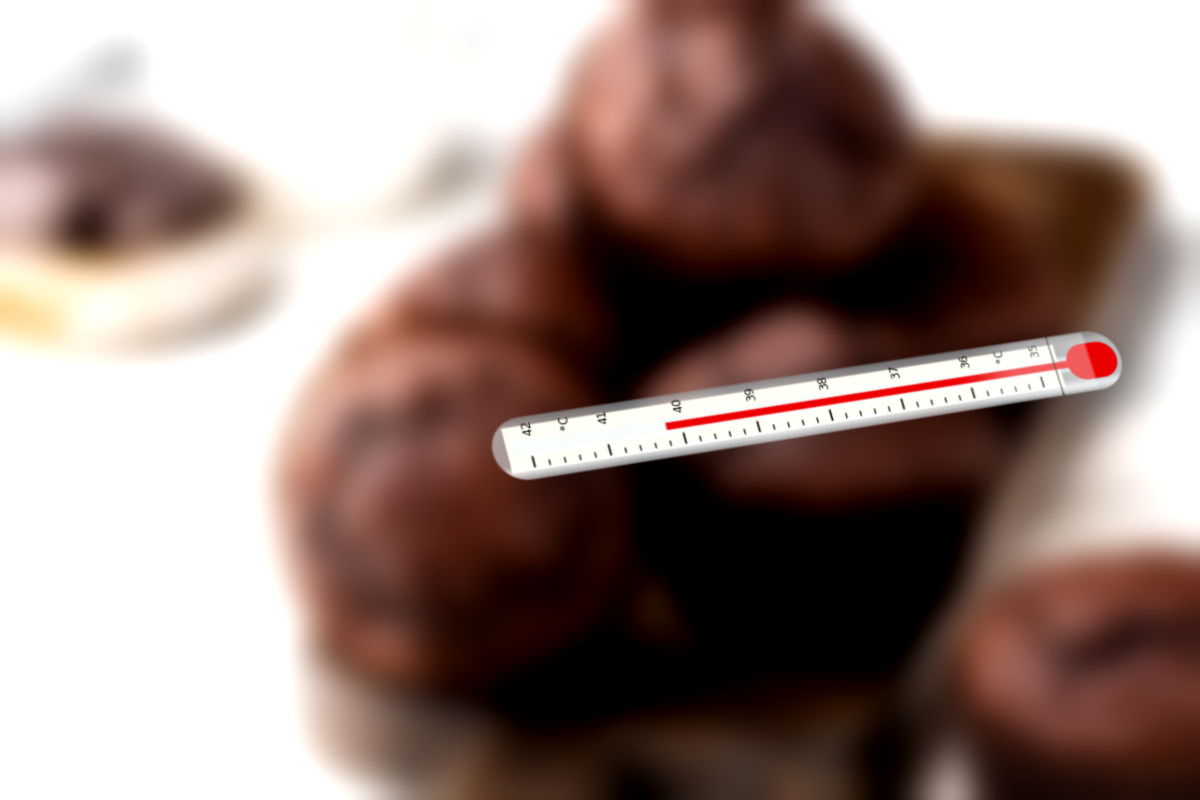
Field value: 40.2,°C
